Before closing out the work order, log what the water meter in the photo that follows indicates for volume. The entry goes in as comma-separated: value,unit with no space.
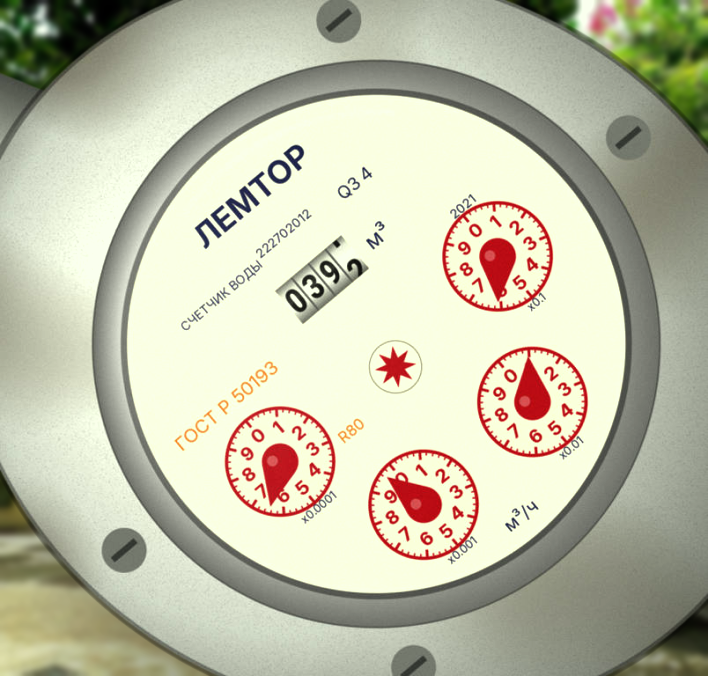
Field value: 391.6096,m³
